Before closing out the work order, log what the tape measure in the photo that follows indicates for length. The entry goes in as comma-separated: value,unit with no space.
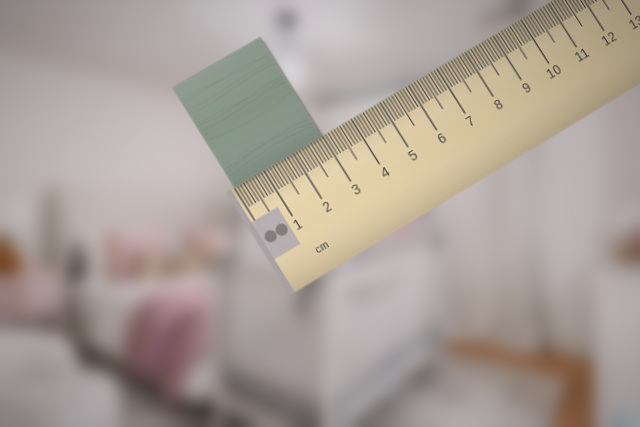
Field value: 3,cm
